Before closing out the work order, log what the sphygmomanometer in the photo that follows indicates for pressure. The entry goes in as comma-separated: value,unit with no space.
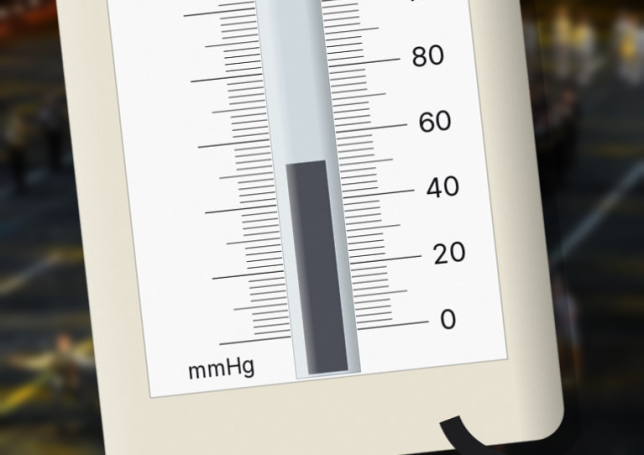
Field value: 52,mmHg
